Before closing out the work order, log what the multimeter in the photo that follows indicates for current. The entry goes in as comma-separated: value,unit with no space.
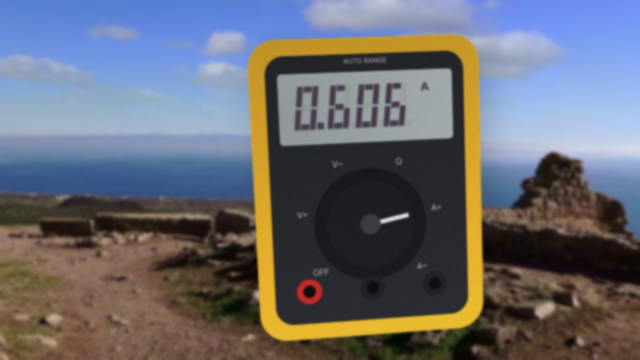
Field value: 0.606,A
